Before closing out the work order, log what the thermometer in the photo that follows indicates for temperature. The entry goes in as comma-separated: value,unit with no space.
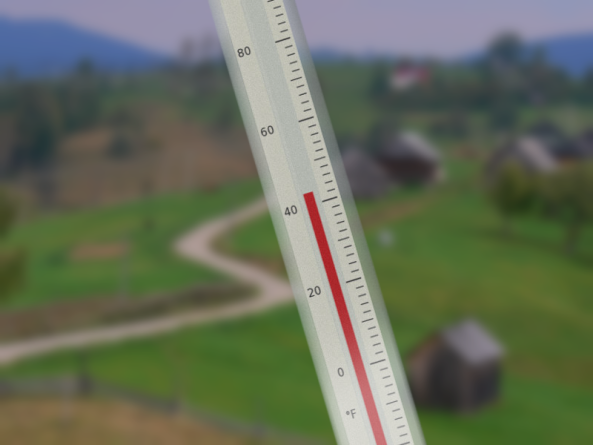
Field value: 43,°F
